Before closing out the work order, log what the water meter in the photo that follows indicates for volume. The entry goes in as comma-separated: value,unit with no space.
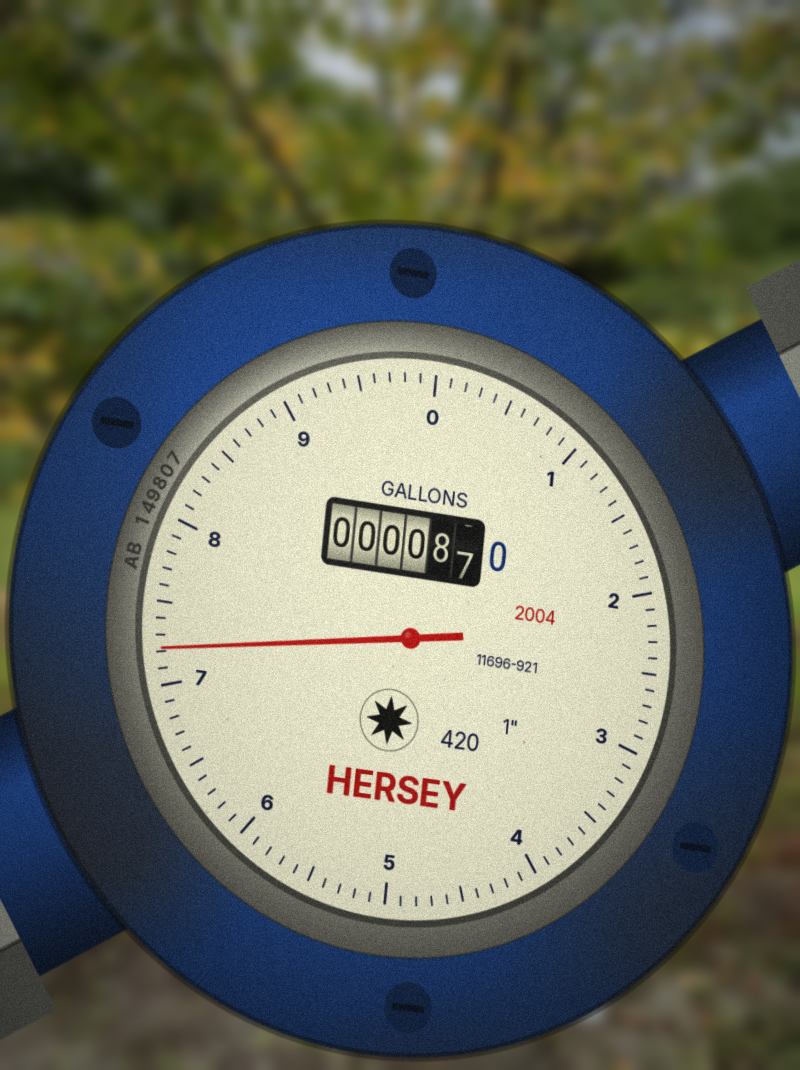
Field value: 867.2,gal
